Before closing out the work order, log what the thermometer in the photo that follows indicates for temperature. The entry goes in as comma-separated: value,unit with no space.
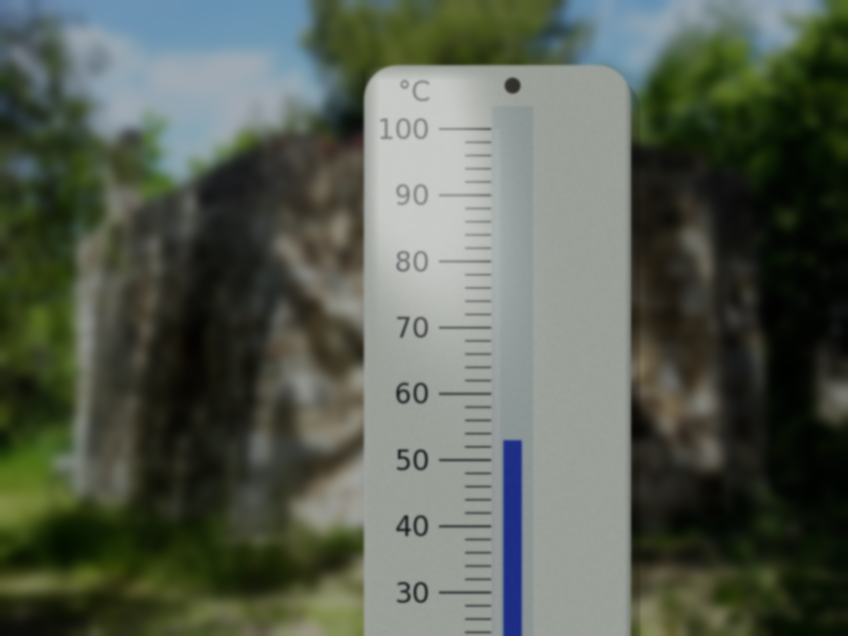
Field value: 53,°C
